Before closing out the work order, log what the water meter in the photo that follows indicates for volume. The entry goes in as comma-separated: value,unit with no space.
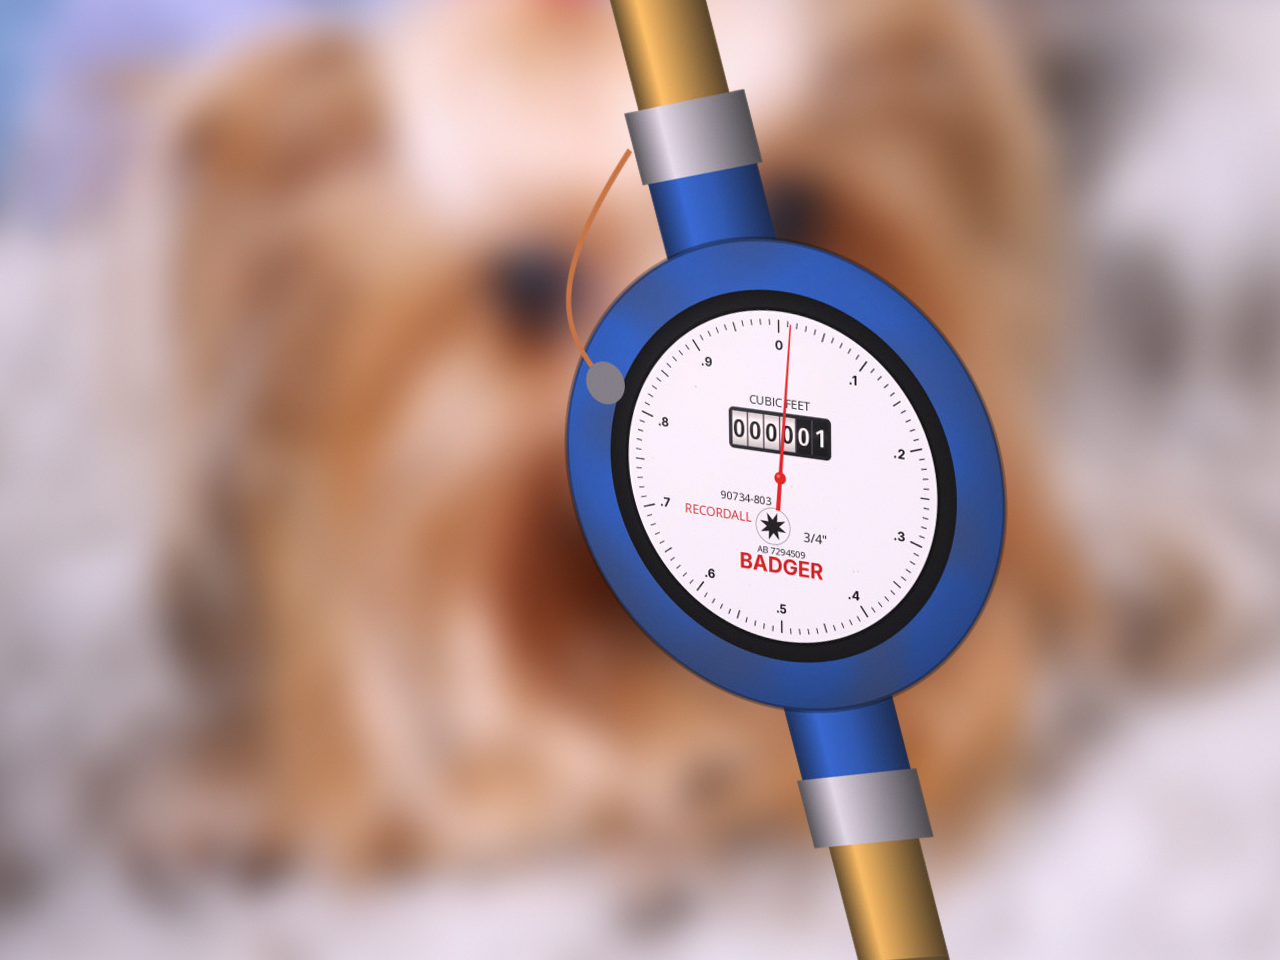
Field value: 1.01,ft³
